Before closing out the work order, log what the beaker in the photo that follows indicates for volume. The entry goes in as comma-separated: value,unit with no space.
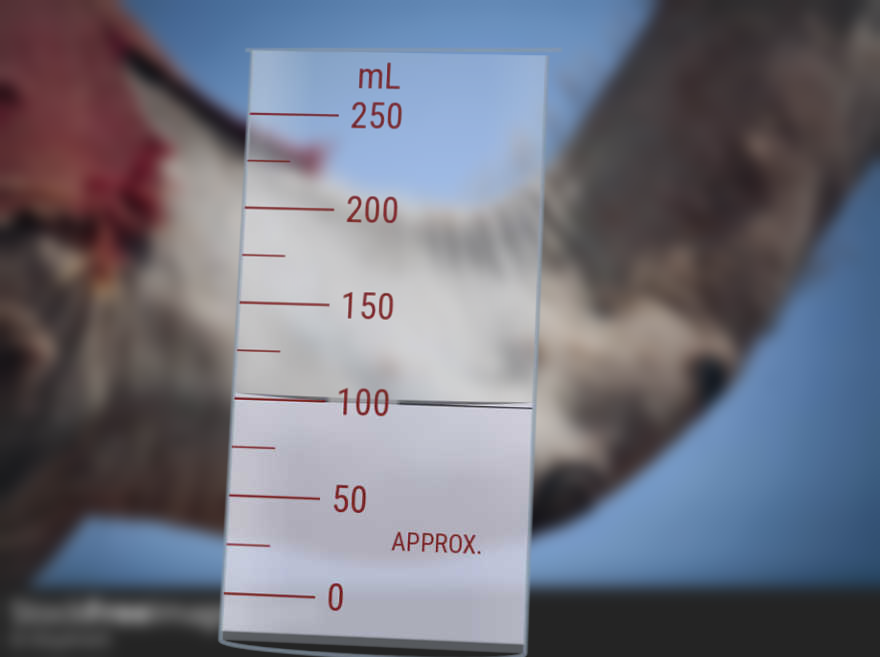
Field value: 100,mL
